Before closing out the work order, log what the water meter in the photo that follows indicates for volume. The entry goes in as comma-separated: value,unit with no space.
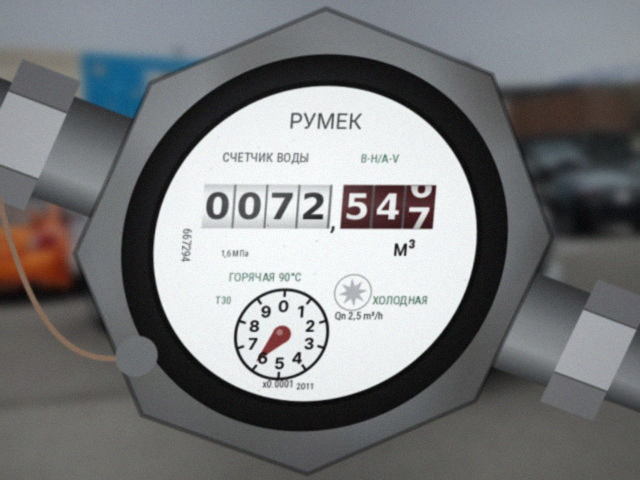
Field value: 72.5466,m³
